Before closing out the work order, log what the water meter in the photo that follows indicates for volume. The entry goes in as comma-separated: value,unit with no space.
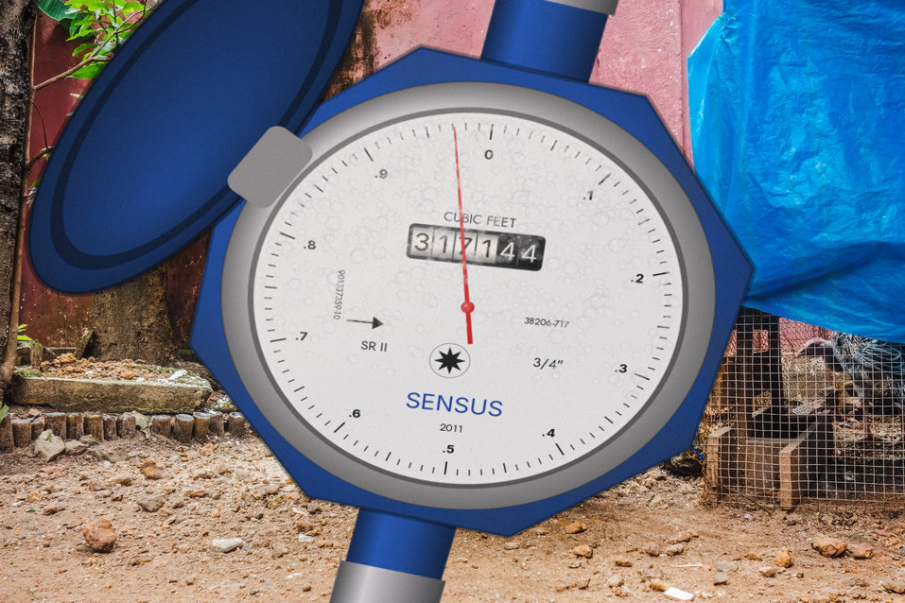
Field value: 317143.97,ft³
